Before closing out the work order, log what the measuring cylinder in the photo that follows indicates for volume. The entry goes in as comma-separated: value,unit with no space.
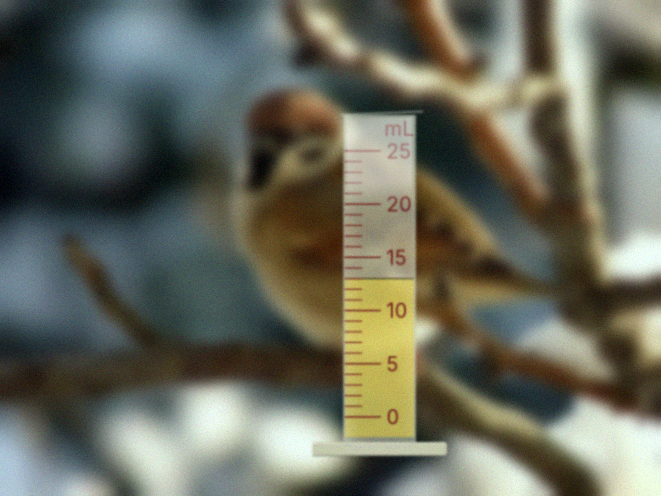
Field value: 13,mL
